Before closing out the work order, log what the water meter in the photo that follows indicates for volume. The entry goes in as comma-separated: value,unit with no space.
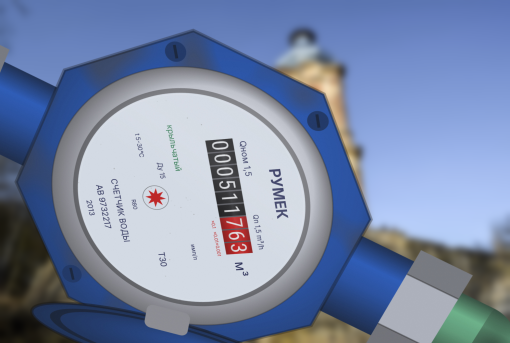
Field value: 511.763,m³
